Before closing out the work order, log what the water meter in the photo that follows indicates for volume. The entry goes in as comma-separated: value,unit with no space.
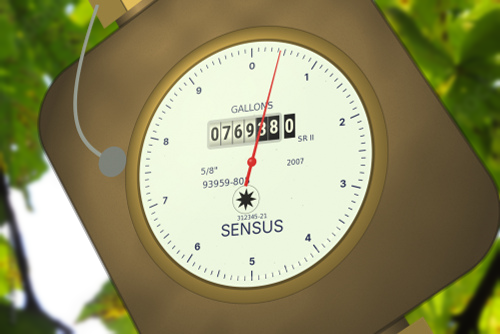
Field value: 769380.4,gal
